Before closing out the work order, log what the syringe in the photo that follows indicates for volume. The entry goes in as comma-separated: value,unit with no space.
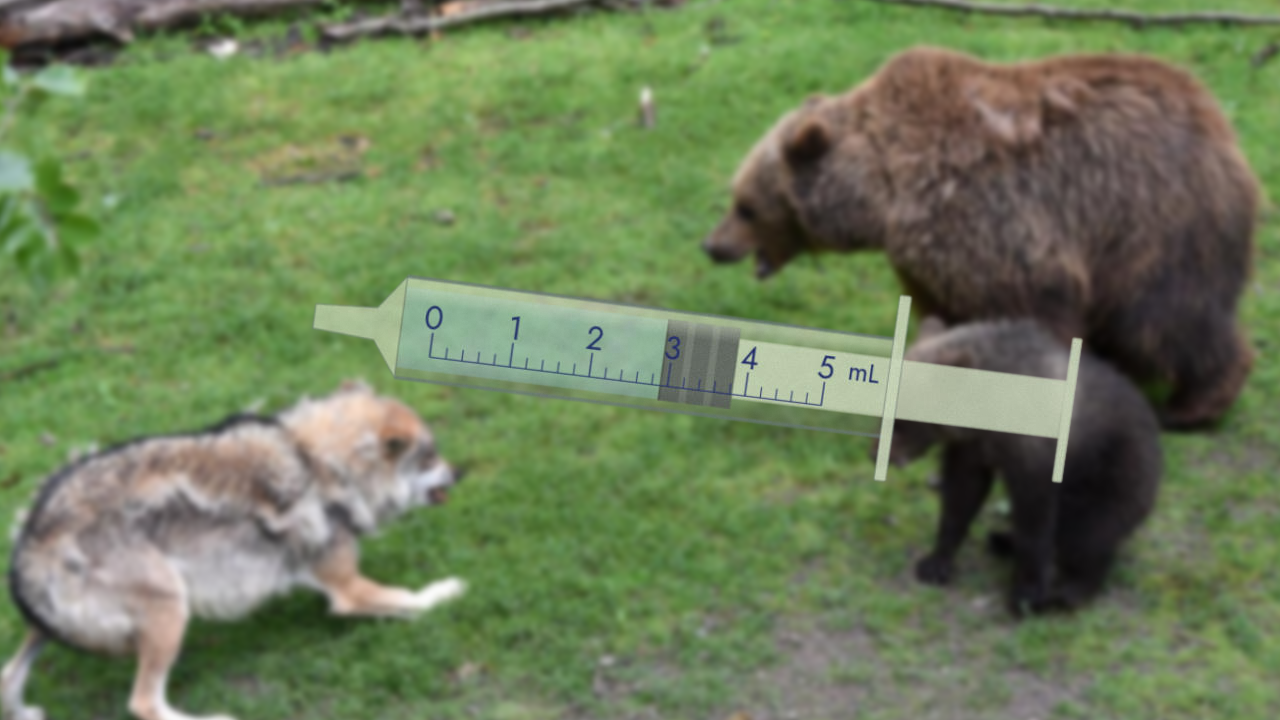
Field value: 2.9,mL
